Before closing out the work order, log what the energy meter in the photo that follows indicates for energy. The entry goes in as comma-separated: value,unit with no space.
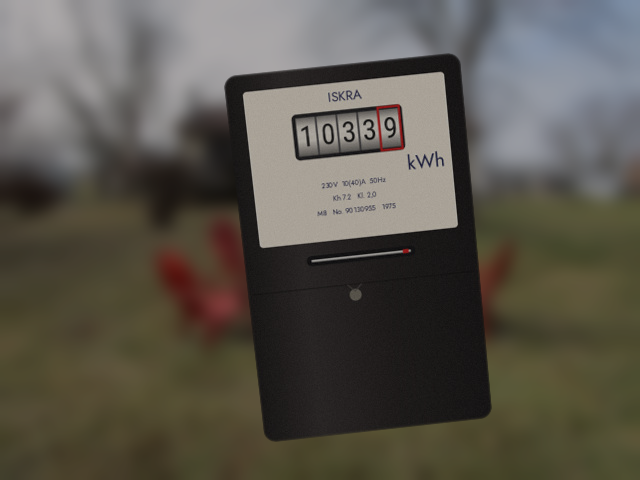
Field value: 1033.9,kWh
